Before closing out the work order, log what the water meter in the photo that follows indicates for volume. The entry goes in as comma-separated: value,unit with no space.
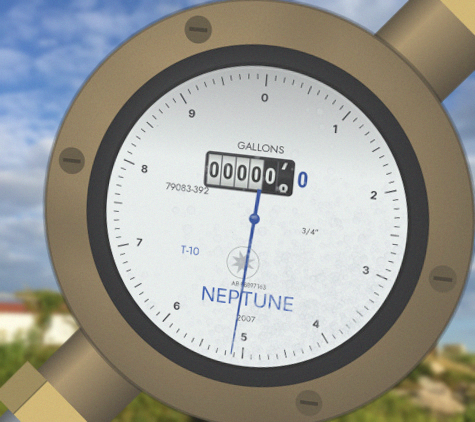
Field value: 75.1,gal
